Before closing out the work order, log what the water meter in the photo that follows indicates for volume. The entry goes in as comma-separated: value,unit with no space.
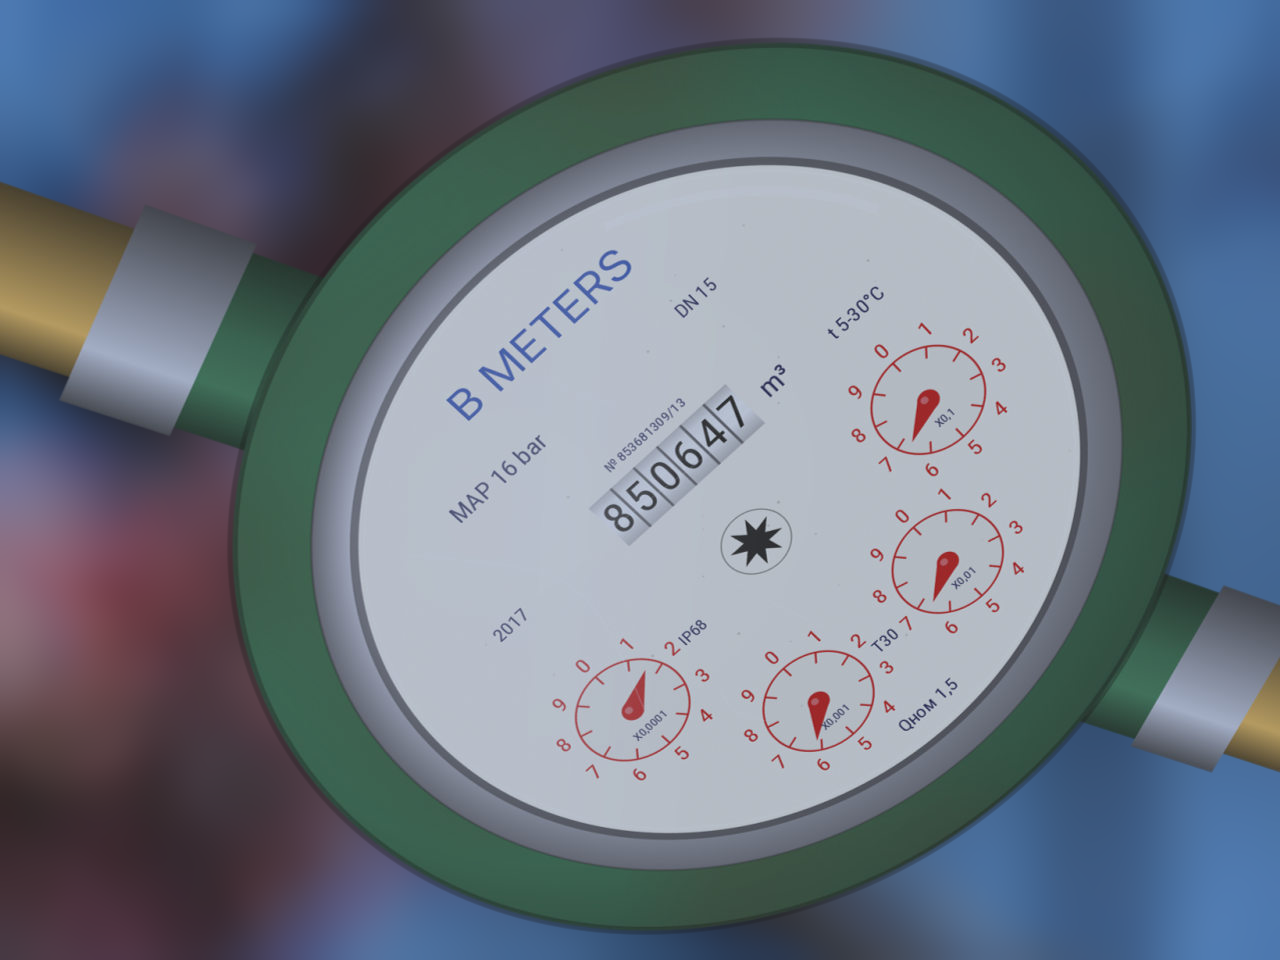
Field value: 850647.6661,m³
